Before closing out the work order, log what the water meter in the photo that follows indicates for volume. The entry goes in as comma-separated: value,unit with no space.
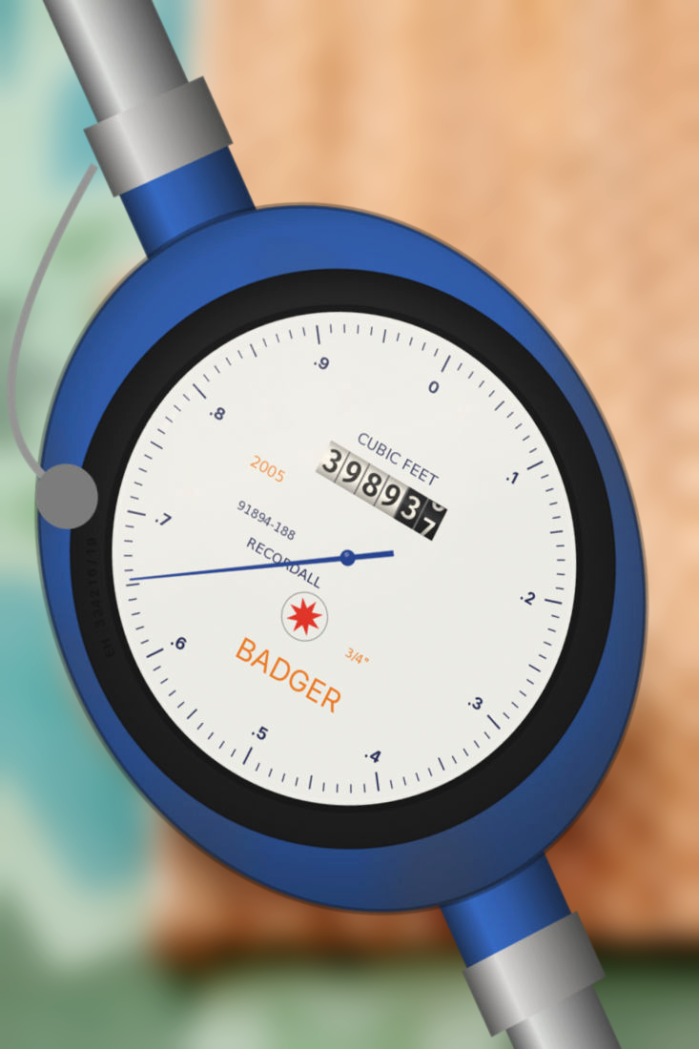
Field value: 398936.65,ft³
